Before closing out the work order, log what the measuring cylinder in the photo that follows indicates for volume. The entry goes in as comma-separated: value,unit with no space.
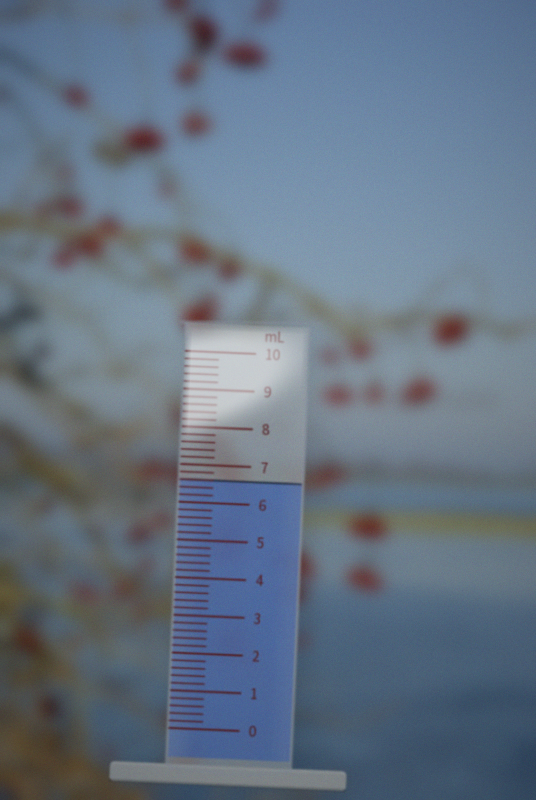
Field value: 6.6,mL
